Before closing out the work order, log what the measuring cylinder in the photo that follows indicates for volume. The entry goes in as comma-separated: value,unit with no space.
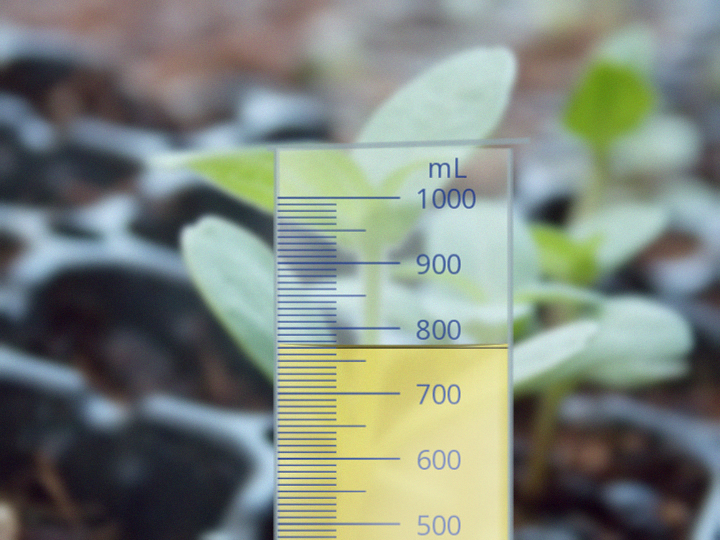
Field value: 770,mL
